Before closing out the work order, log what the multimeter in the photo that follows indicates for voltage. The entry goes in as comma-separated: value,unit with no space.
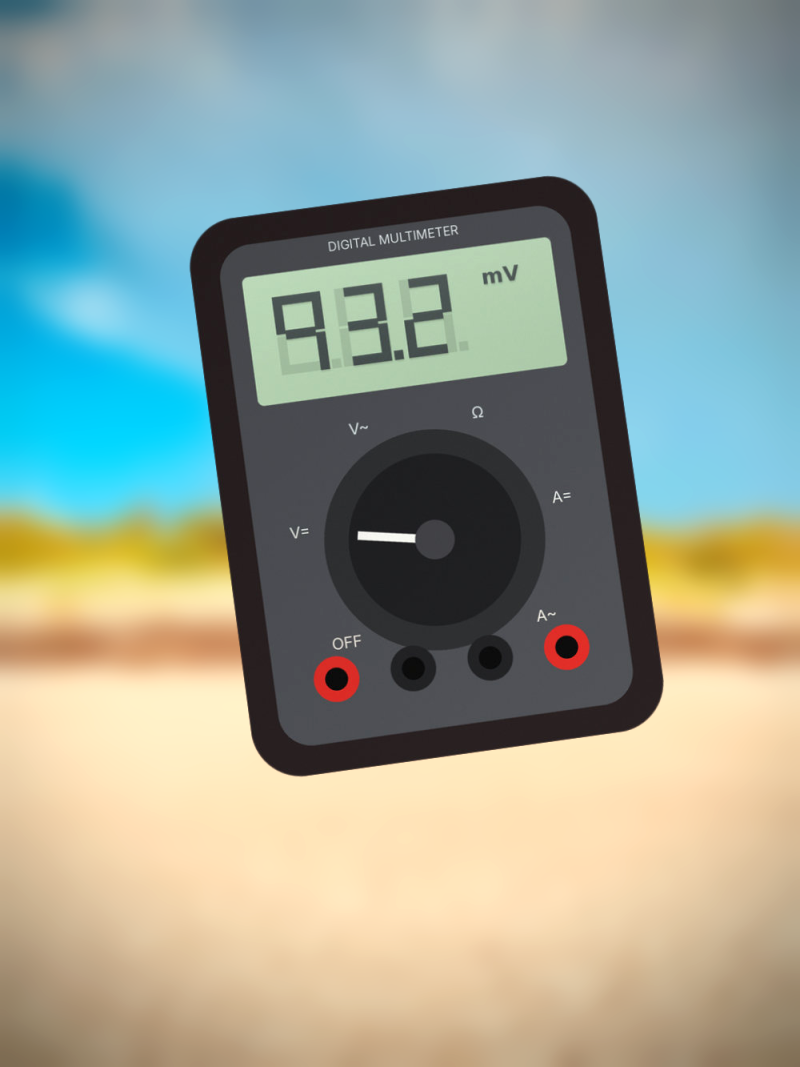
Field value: 93.2,mV
